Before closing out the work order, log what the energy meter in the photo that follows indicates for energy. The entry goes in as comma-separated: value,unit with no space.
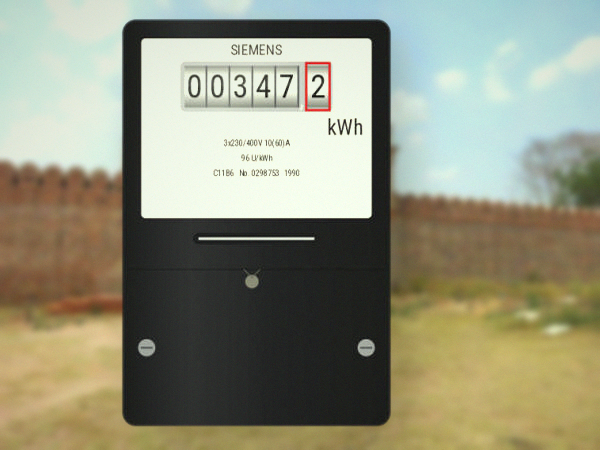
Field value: 347.2,kWh
